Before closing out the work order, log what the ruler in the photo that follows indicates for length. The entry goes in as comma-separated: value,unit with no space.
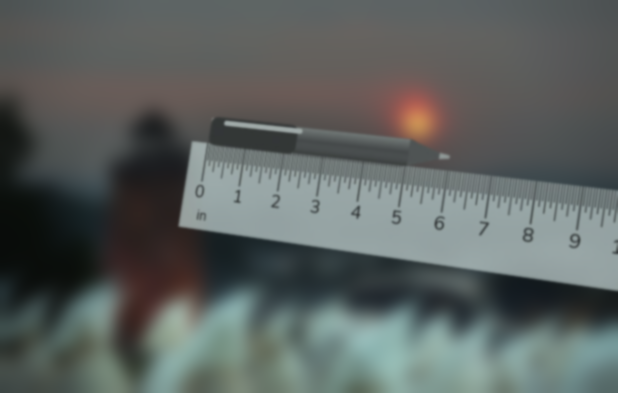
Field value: 6,in
